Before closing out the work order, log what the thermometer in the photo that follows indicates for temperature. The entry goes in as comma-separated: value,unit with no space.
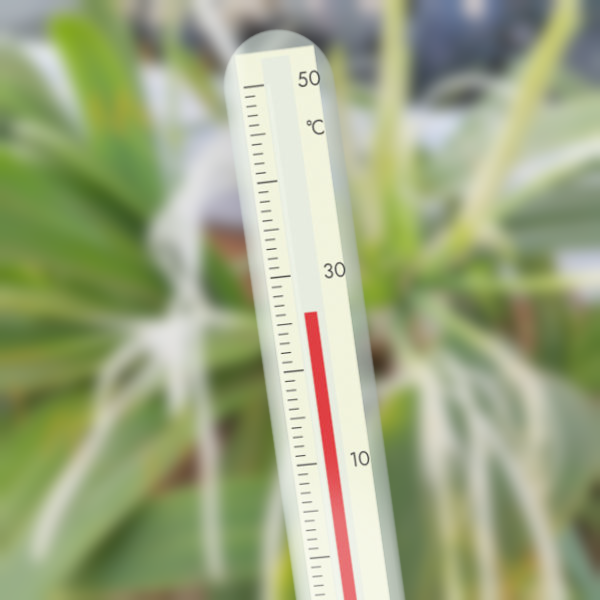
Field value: 26,°C
